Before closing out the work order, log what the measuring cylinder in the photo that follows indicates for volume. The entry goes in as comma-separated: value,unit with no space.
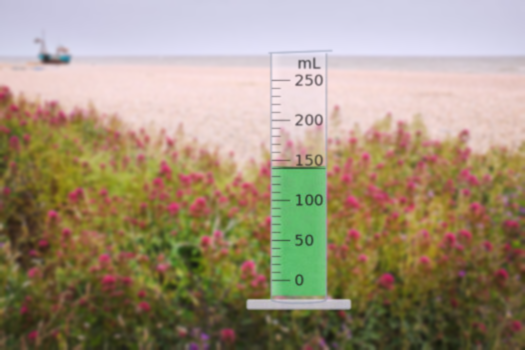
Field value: 140,mL
